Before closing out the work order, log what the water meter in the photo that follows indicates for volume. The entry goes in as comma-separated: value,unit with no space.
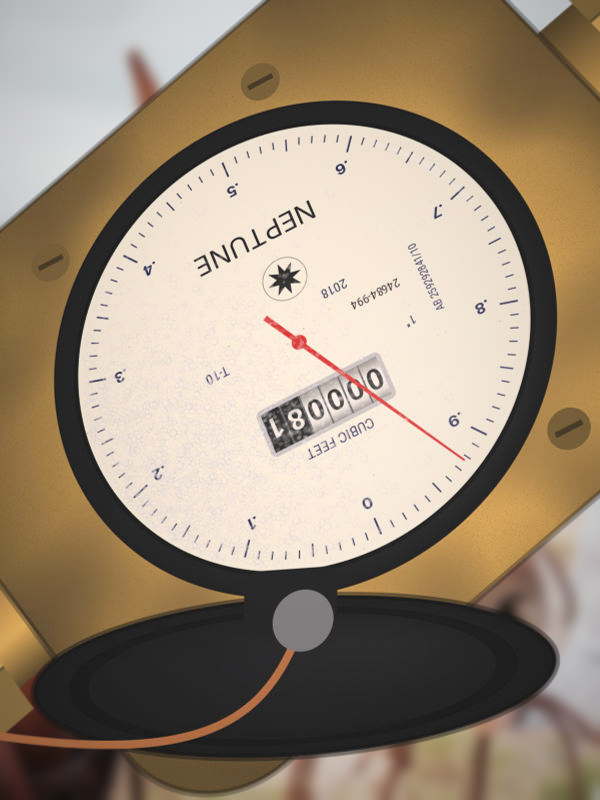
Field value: 80.92,ft³
